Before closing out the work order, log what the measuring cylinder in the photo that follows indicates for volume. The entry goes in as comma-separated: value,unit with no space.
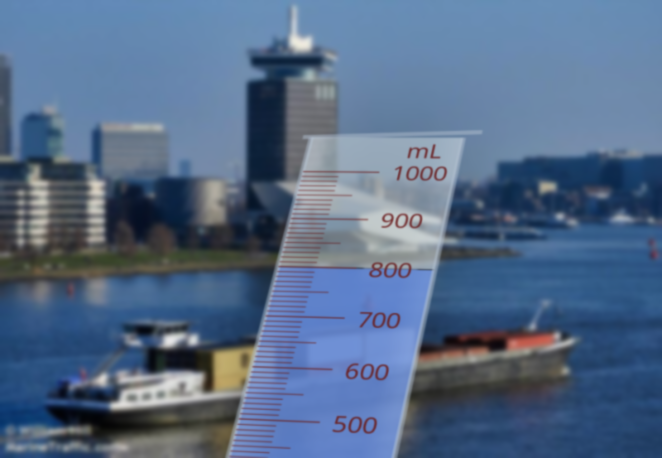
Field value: 800,mL
